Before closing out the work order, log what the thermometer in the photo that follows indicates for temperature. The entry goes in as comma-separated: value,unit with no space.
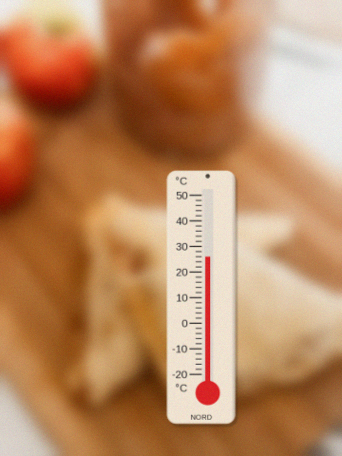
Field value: 26,°C
